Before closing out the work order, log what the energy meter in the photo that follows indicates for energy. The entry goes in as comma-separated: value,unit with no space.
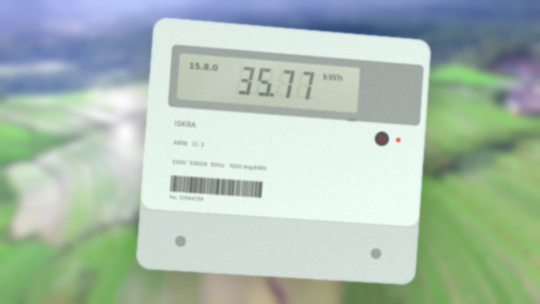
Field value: 35.77,kWh
